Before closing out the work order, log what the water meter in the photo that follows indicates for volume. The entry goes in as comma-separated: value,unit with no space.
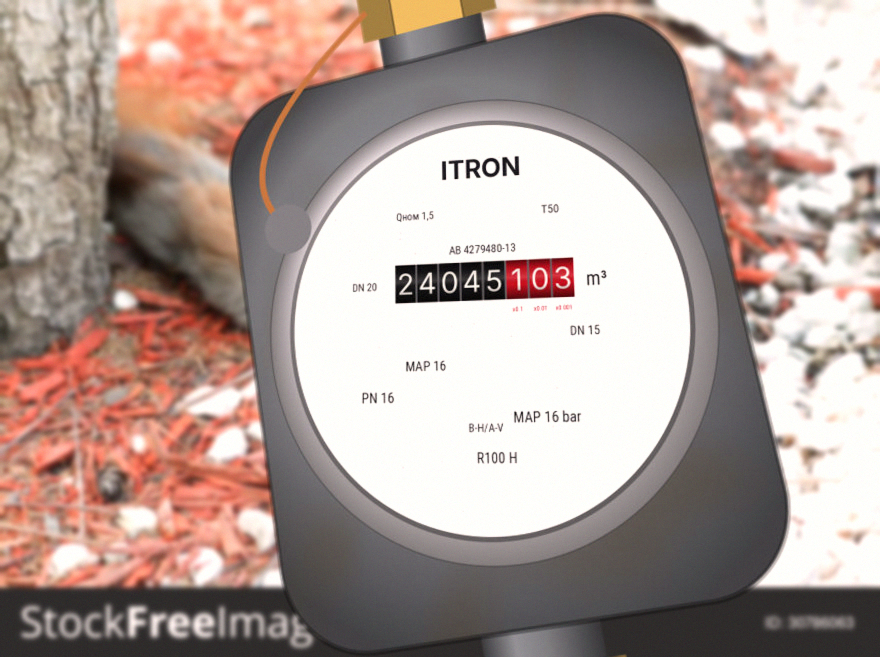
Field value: 24045.103,m³
